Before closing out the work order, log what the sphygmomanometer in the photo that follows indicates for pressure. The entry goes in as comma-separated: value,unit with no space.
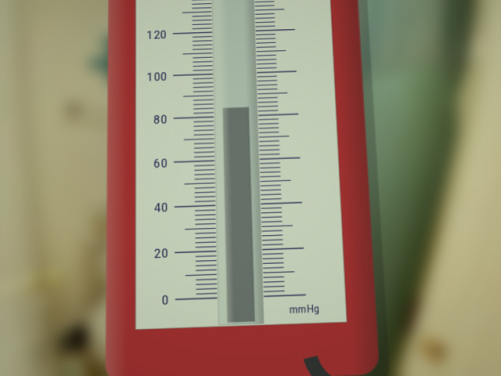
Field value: 84,mmHg
